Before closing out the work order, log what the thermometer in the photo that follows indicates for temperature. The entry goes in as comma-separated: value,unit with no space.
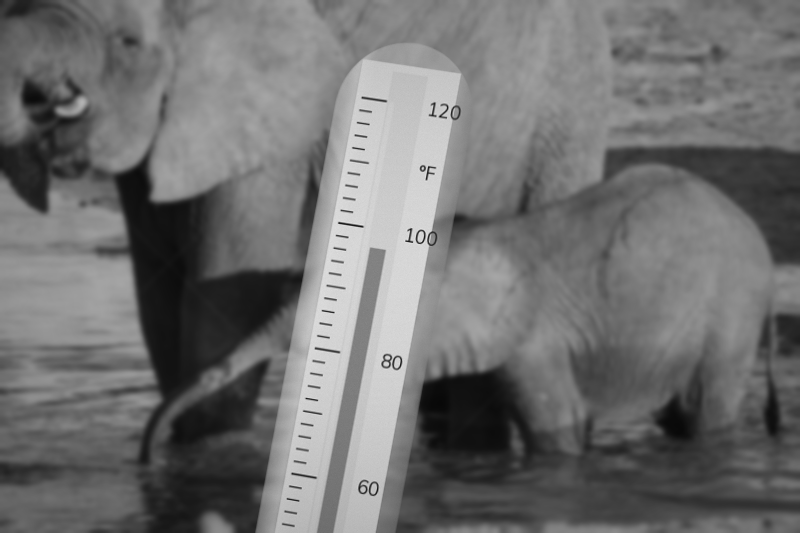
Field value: 97,°F
